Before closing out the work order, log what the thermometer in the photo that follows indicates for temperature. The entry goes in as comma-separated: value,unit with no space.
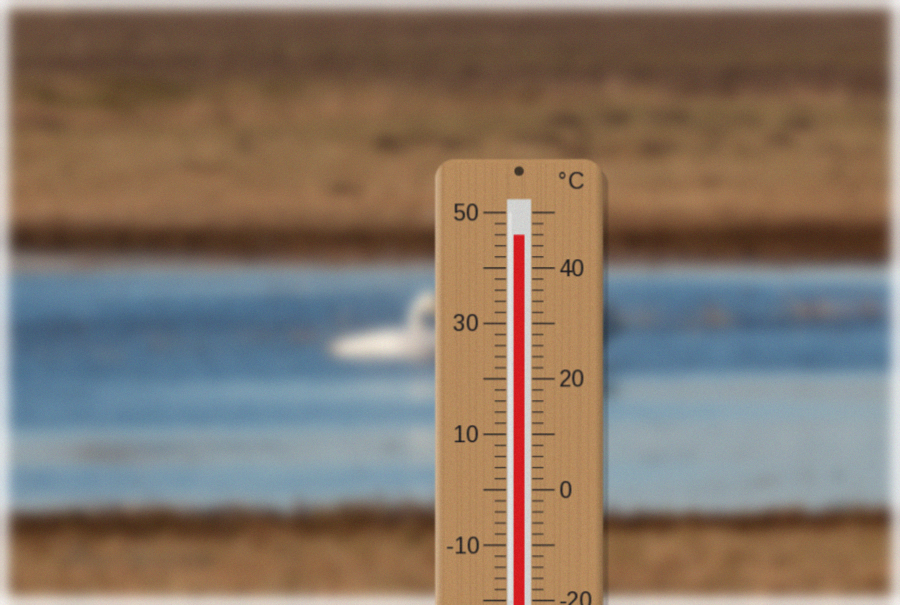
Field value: 46,°C
